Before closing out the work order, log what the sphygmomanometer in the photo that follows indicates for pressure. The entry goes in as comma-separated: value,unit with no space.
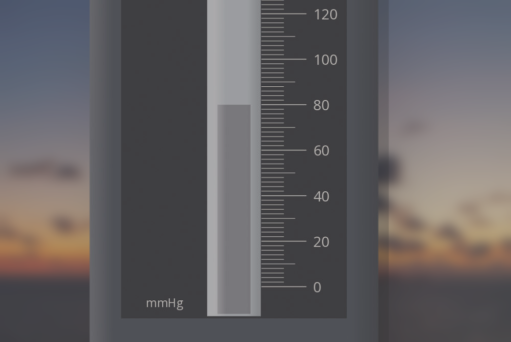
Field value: 80,mmHg
